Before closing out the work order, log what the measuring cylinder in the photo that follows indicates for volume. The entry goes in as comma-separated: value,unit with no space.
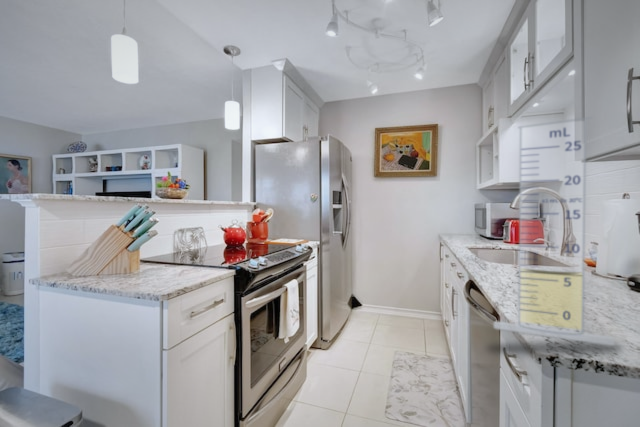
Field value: 6,mL
